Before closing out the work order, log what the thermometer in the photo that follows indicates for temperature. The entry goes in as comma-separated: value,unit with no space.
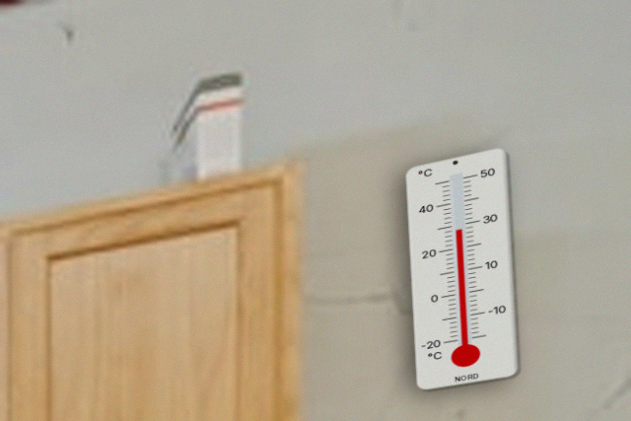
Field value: 28,°C
